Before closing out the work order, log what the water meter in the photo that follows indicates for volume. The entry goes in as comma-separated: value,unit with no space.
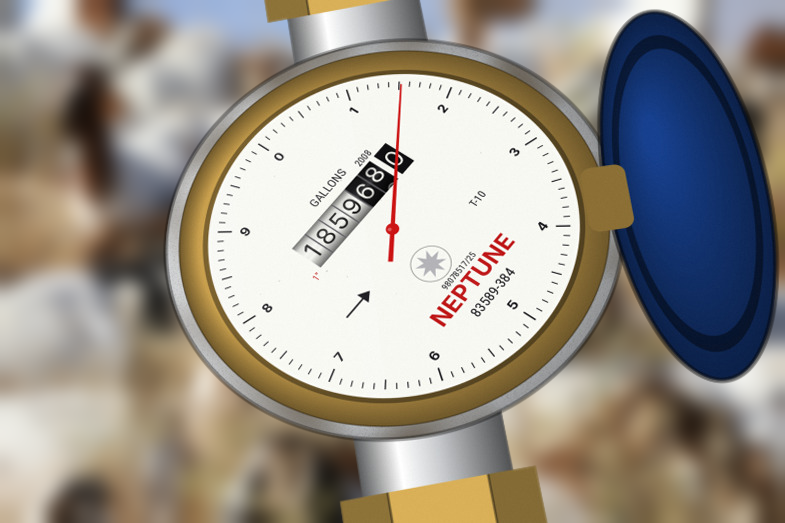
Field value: 1859681.5,gal
